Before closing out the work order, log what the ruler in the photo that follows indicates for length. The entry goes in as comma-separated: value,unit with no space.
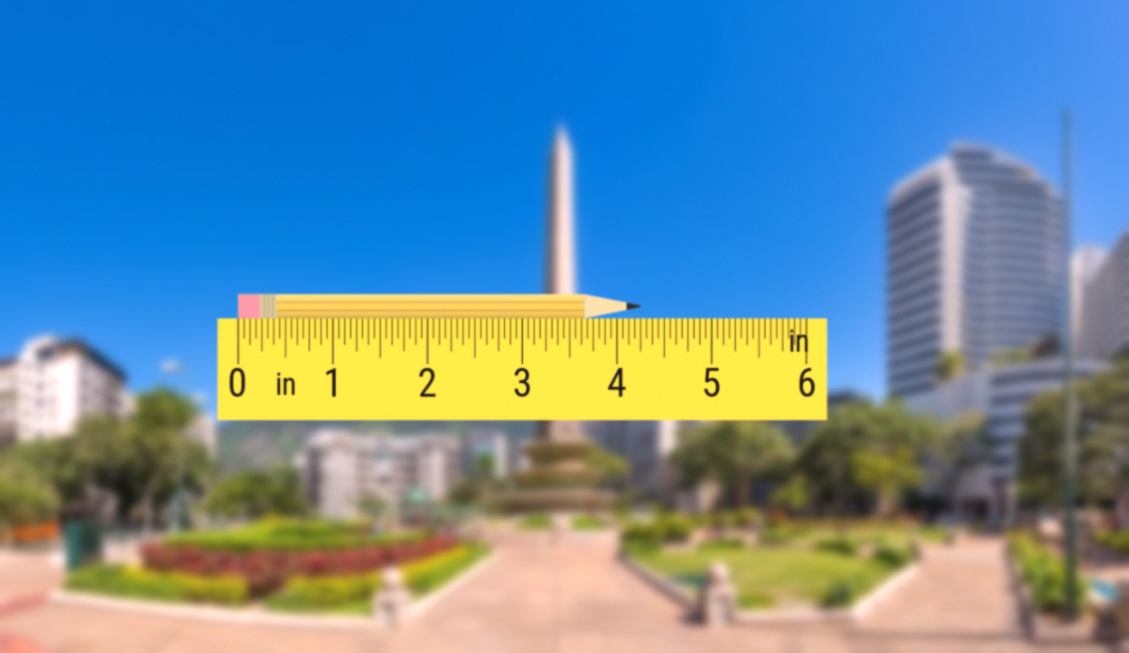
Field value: 4.25,in
